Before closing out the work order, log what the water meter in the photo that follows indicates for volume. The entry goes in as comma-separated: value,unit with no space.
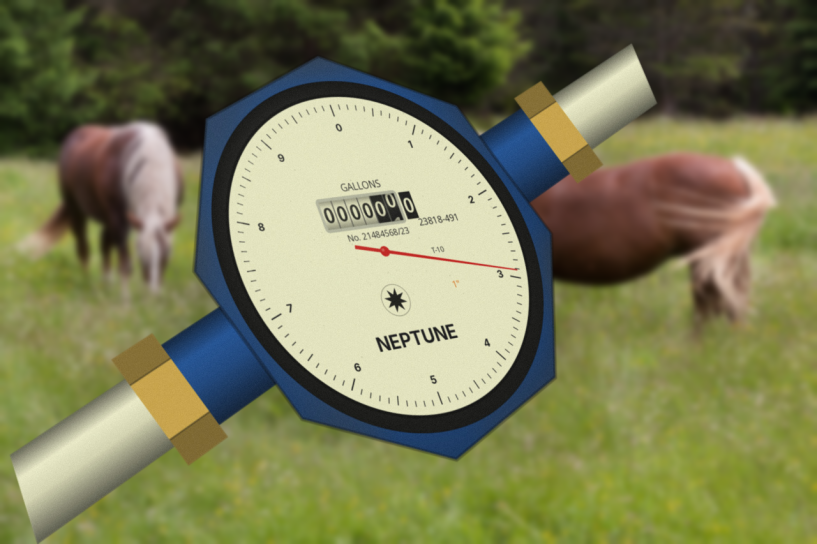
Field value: 2.9,gal
